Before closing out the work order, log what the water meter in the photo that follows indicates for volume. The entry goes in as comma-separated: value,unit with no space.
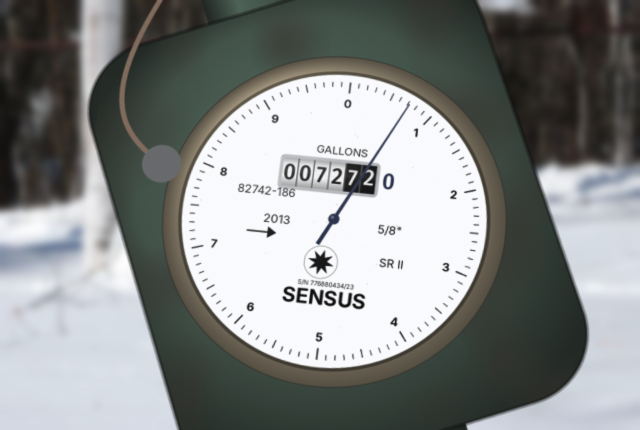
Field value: 72720.7,gal
